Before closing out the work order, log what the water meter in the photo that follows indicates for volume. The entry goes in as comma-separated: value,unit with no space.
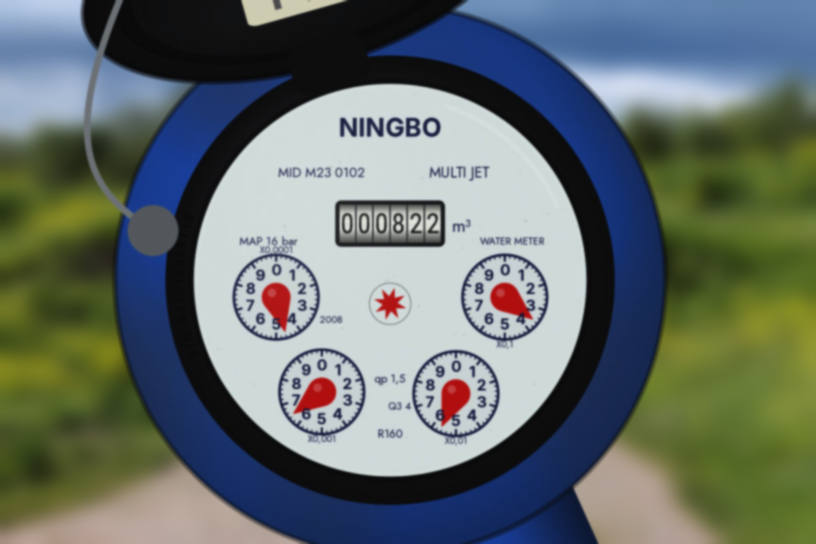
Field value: 822.3564,m³
